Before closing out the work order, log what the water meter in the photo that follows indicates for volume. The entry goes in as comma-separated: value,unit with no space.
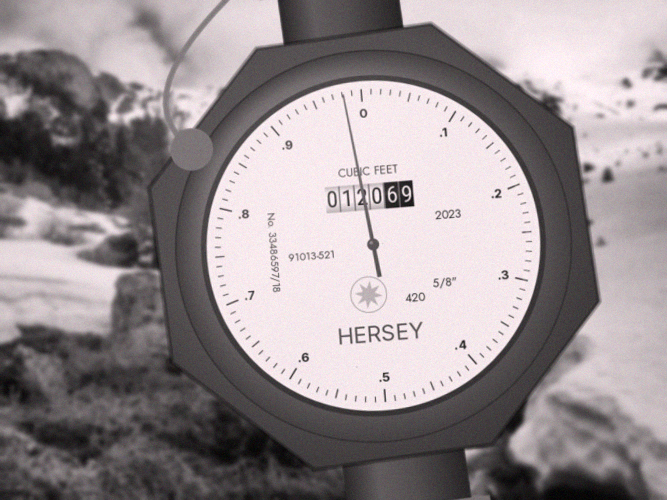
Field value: 12068.98,ft³
